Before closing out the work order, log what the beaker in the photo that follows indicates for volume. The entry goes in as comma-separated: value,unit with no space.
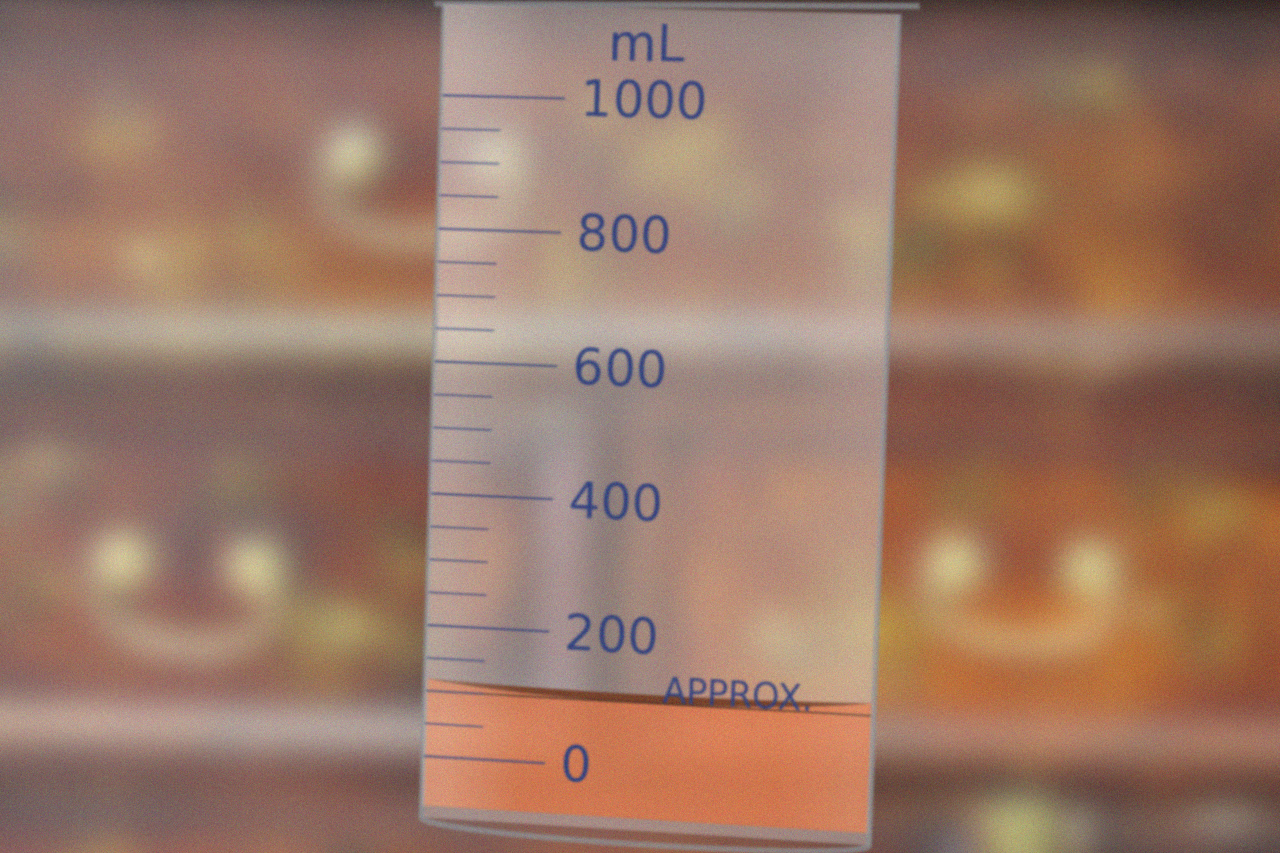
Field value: 100,mL
